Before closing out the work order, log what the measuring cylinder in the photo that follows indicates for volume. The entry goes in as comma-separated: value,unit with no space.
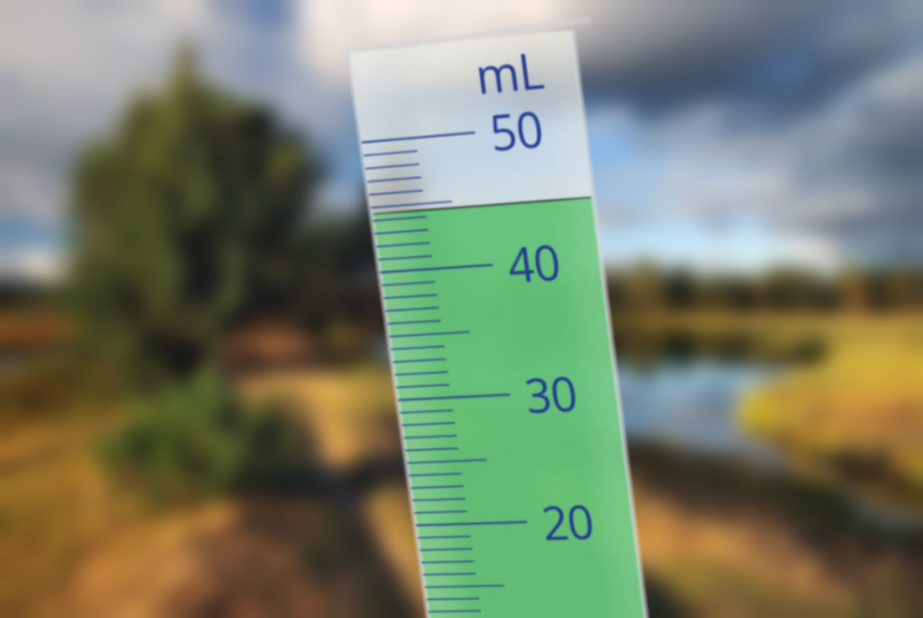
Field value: 44.5,mL
